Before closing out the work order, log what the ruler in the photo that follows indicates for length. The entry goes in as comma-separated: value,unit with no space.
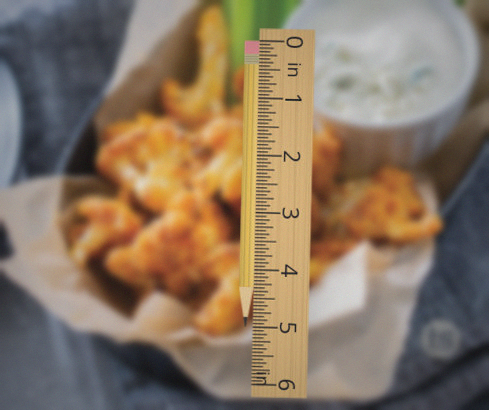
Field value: 5,in
